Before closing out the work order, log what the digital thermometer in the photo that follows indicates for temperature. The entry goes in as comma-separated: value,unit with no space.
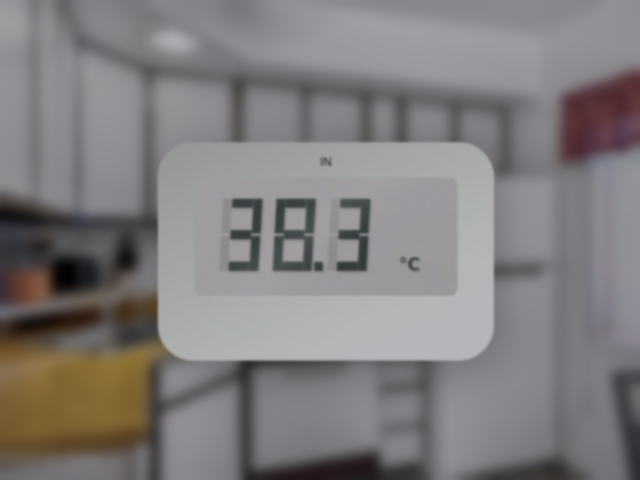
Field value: 38.3,°C
